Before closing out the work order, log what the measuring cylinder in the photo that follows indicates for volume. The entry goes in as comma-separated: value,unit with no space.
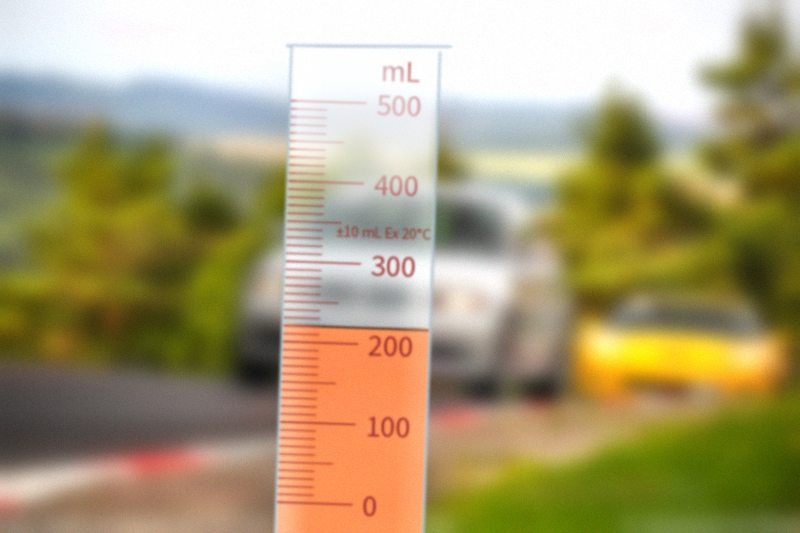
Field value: 220,mL
